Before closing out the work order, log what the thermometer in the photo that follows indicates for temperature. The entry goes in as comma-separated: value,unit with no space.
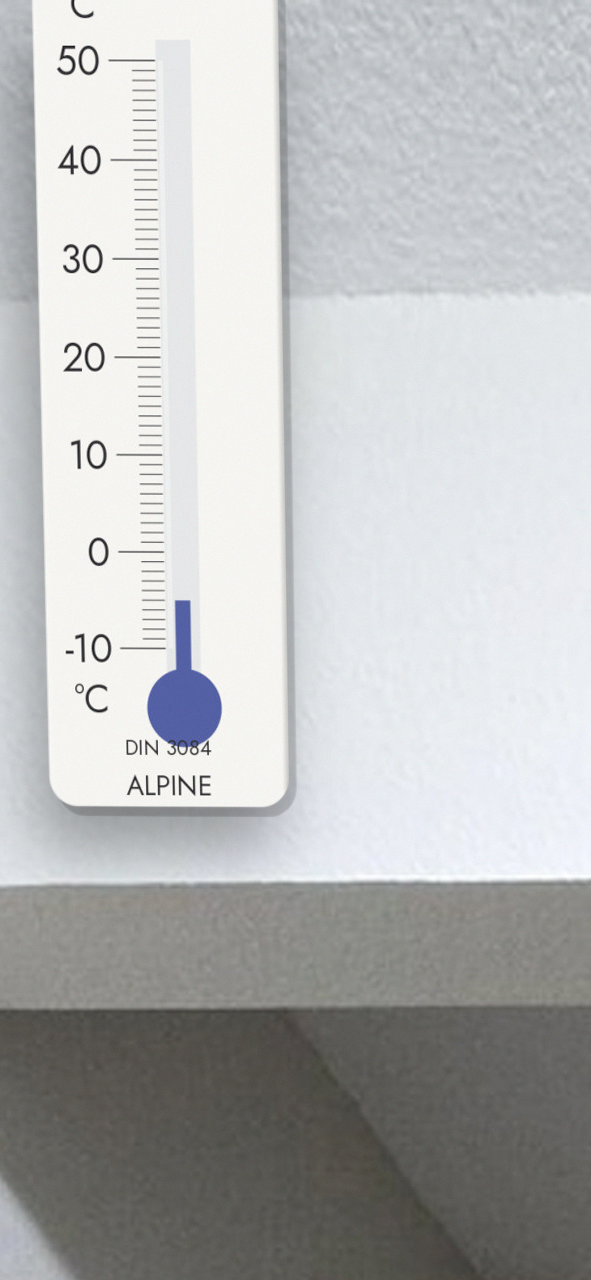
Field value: -5,°C
